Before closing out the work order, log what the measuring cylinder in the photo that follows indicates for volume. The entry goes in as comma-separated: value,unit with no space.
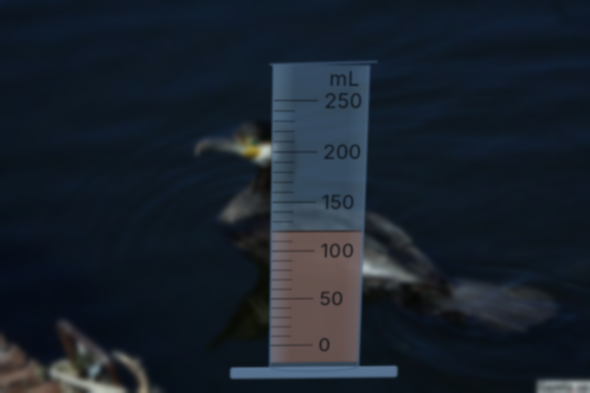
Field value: 120,mL
